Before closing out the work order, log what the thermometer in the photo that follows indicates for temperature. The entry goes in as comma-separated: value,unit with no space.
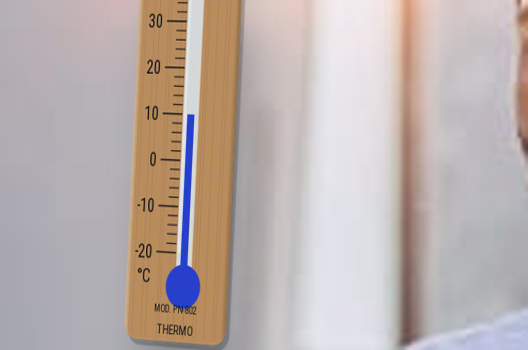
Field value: 10,°C
